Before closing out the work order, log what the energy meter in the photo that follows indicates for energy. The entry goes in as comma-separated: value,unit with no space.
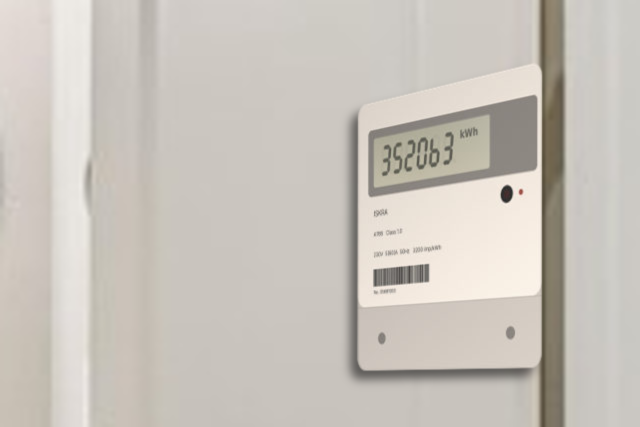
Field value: 352063,kWh
